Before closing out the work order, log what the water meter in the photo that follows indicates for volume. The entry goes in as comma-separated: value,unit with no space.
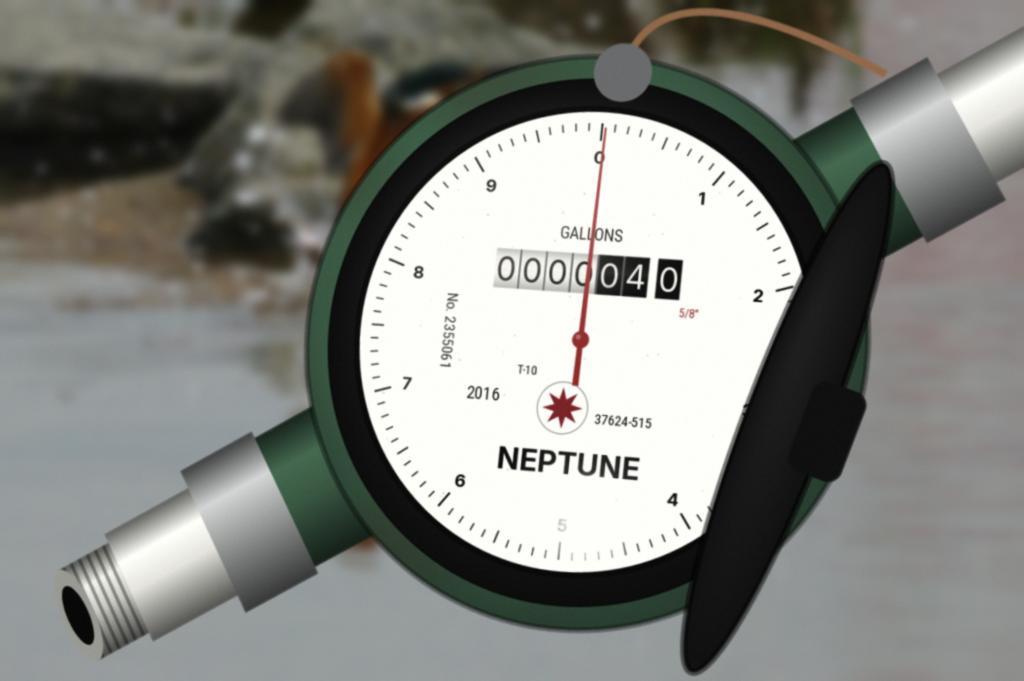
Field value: 40.0,gal
